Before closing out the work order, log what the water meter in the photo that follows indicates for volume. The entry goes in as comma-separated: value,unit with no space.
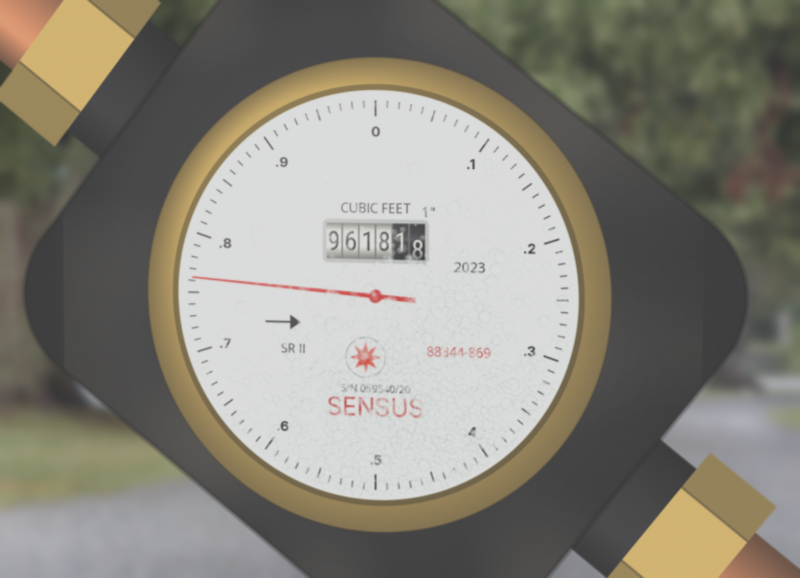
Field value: 961817.76,ft³
